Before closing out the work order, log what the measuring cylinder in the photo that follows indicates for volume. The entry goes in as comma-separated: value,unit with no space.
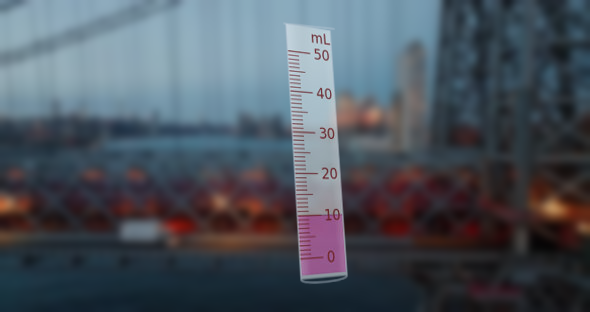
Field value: 10,mL
